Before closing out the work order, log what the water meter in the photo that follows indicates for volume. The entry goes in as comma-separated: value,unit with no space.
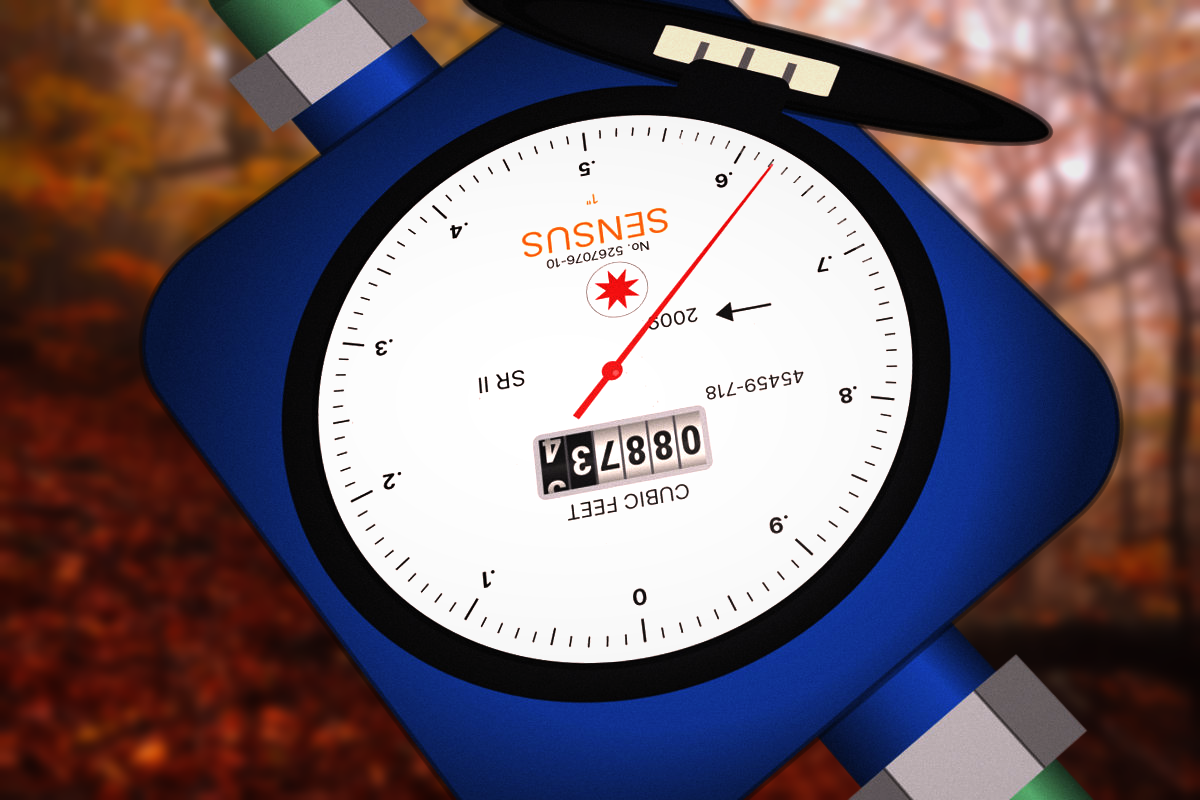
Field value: 88733.62,ft³
